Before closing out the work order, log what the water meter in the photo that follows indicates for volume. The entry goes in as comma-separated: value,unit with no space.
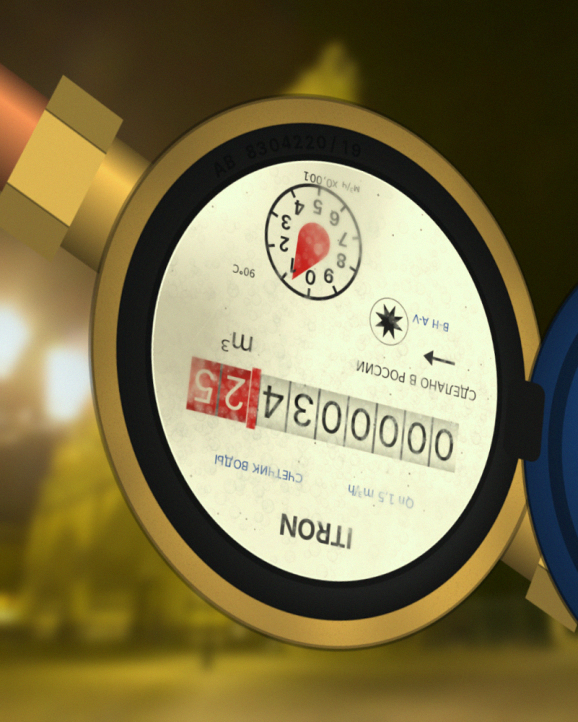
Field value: 34.250,m³
